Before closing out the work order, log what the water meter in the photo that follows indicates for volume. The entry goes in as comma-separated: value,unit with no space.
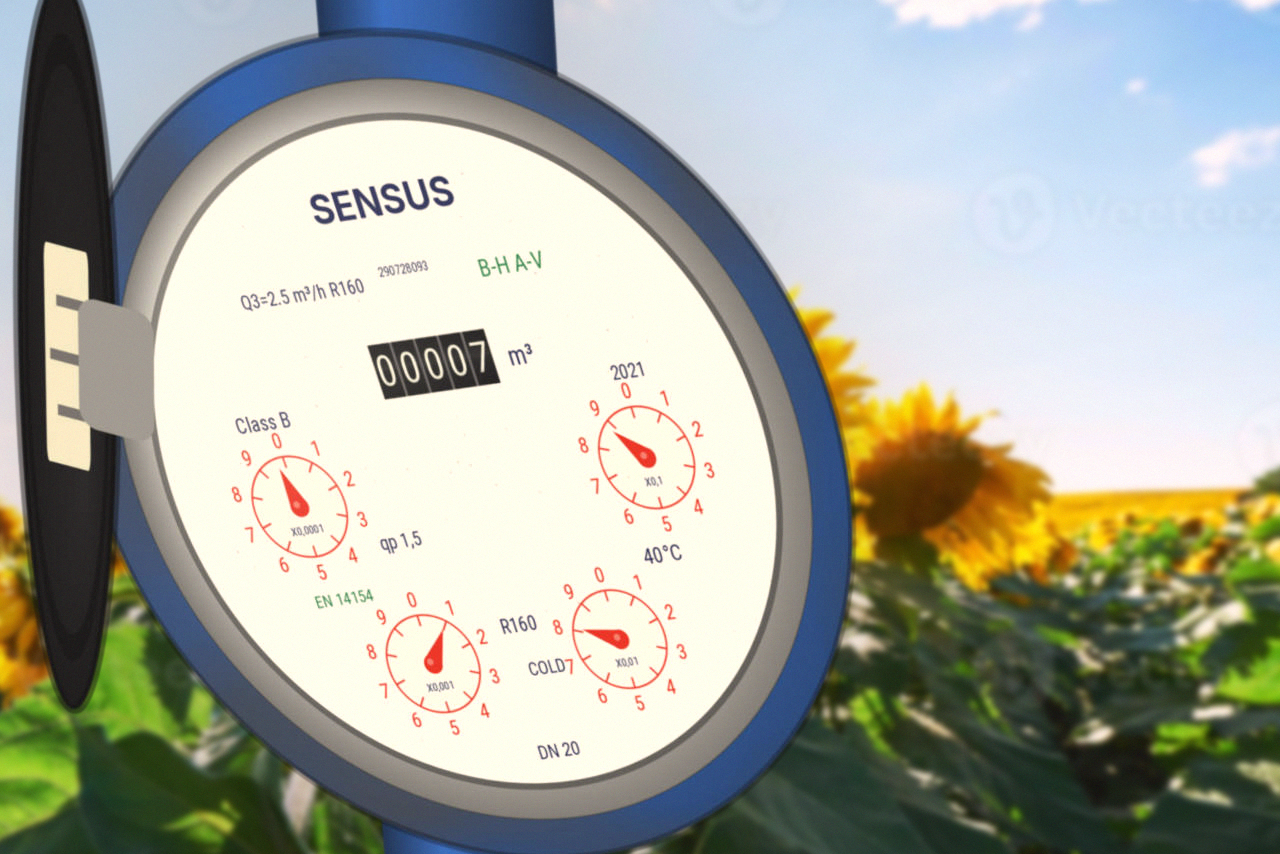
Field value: 7.8809,m³
